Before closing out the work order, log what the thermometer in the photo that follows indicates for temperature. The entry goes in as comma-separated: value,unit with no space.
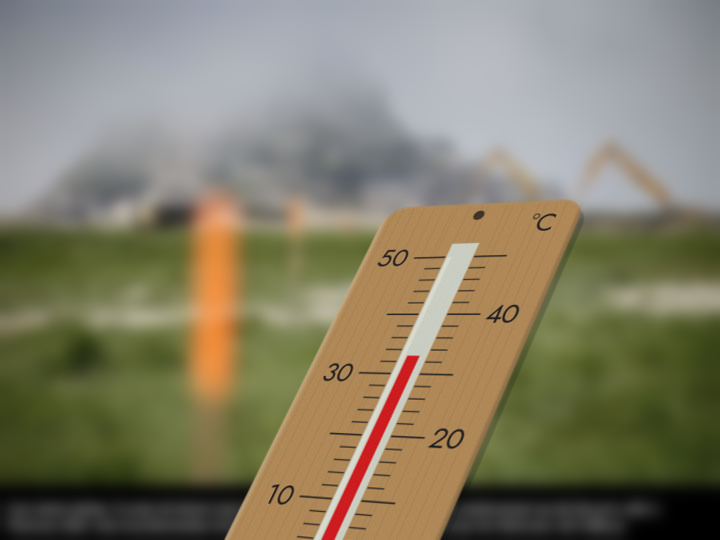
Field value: 33,°C
